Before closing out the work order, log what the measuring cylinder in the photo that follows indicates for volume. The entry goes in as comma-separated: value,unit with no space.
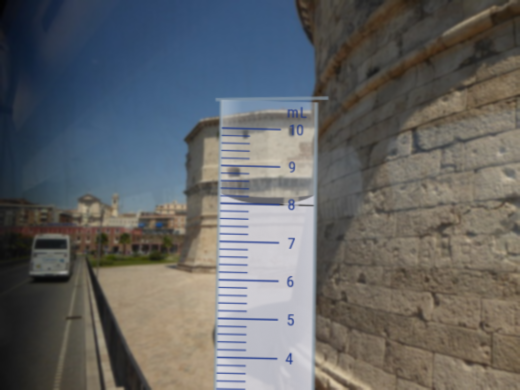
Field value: 8,mL
